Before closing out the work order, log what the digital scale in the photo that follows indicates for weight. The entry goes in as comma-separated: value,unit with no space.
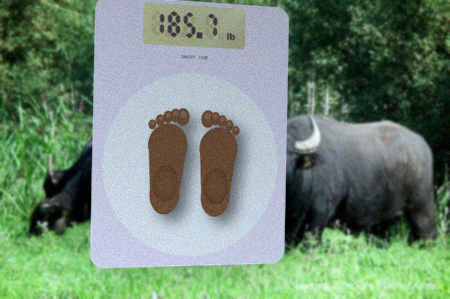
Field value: 185.7,lb
